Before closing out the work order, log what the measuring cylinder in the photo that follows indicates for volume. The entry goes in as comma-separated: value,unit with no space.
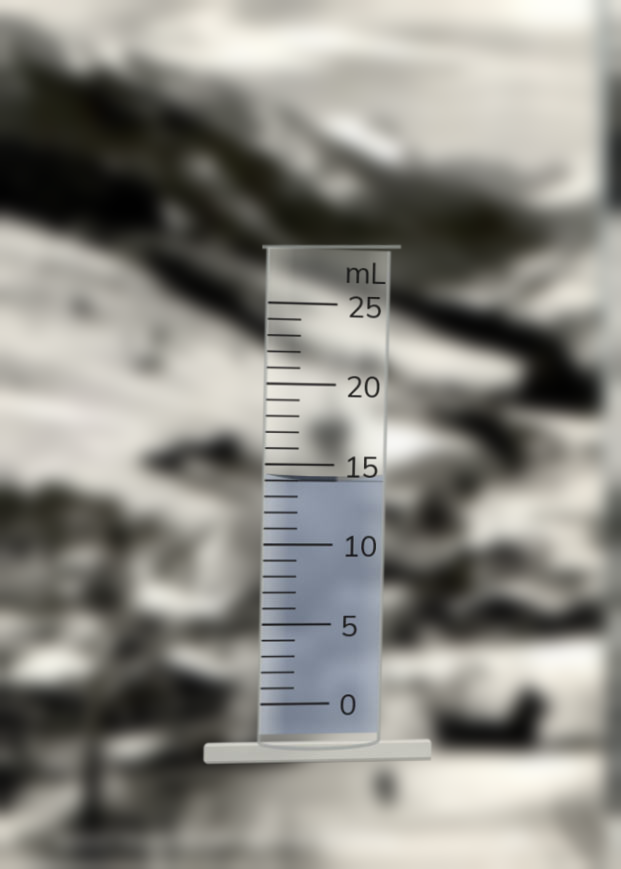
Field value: 14,mL
